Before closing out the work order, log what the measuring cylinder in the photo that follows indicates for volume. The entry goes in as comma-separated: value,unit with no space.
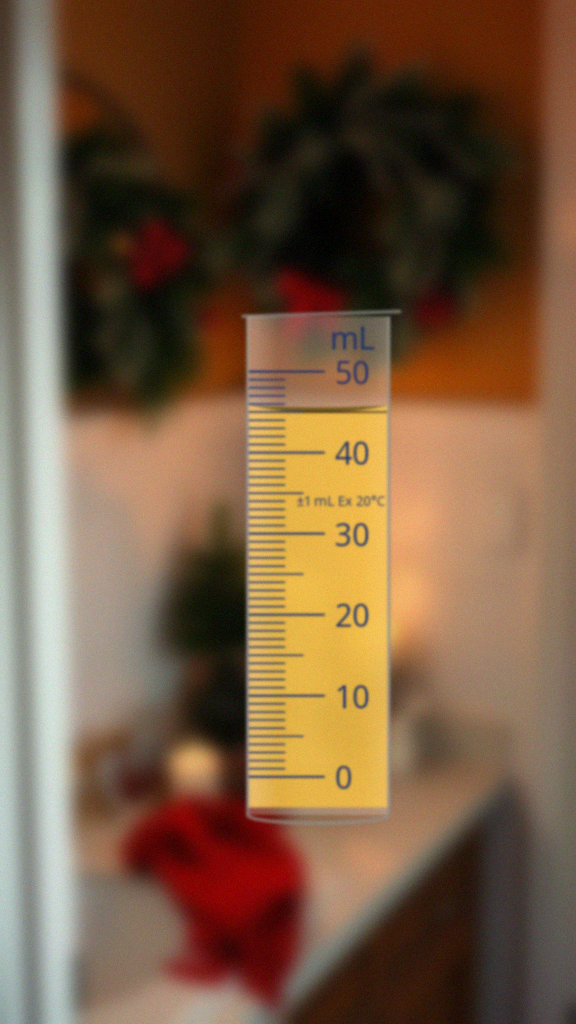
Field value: 45,mL
